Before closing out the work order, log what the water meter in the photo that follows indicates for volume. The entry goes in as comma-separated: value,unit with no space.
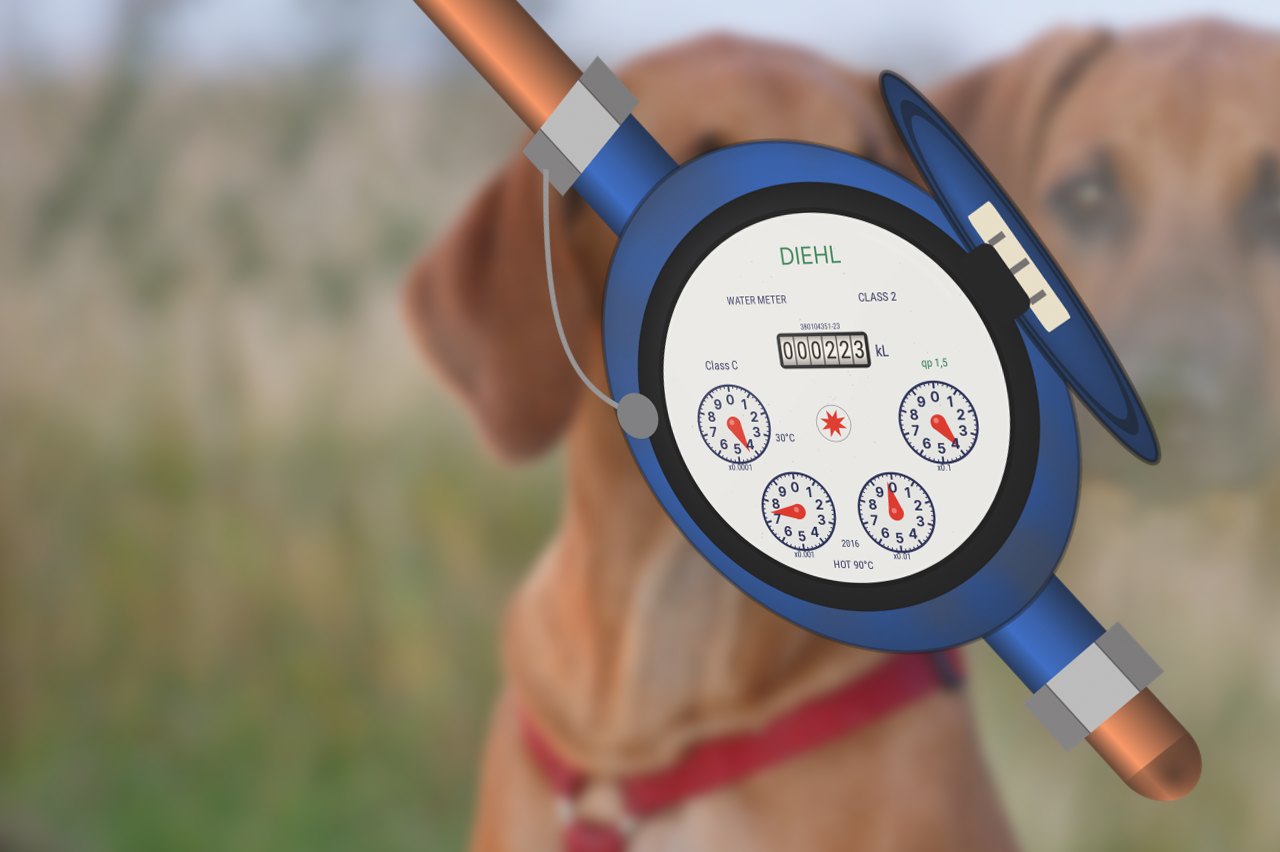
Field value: 223.3974,kL
